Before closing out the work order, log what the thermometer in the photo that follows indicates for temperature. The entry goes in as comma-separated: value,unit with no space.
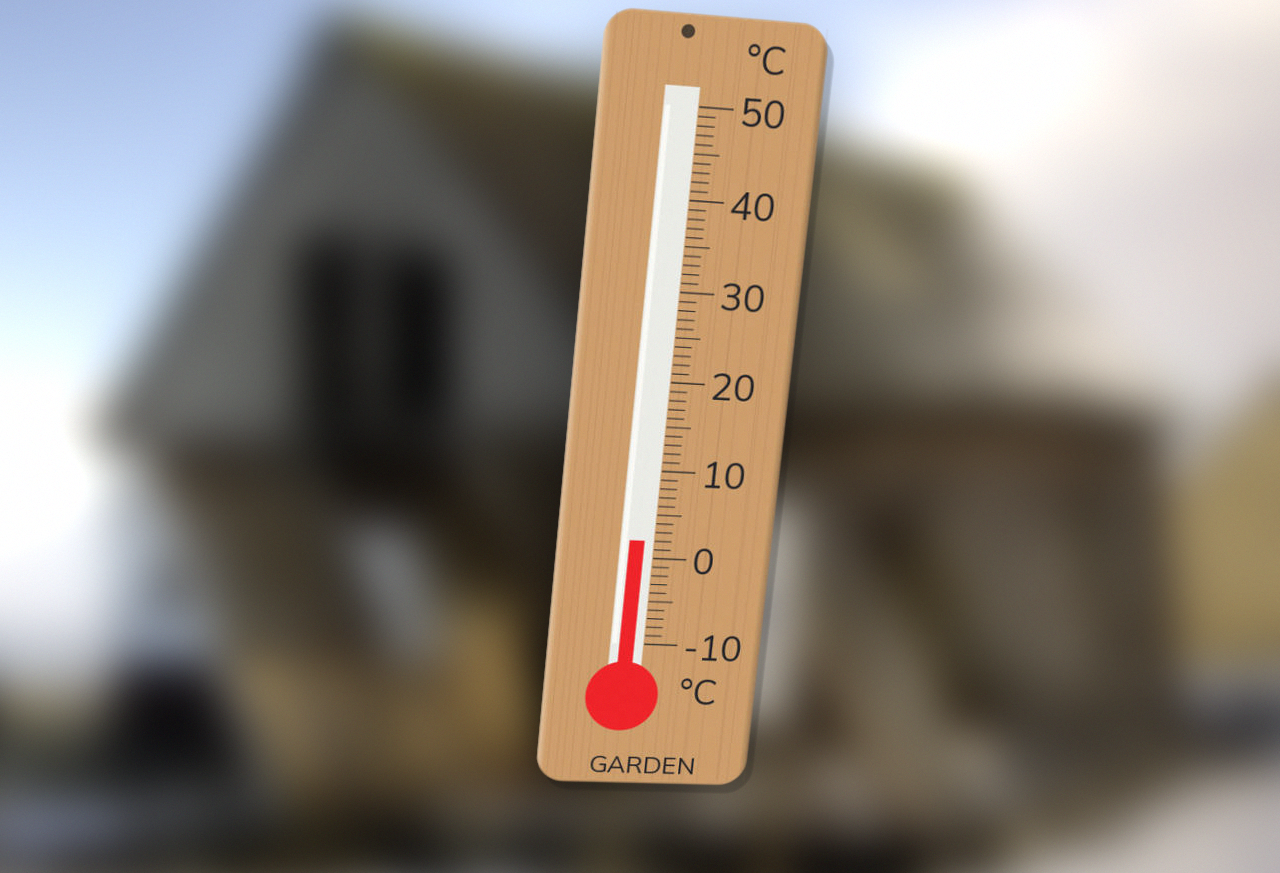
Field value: 2,°C
